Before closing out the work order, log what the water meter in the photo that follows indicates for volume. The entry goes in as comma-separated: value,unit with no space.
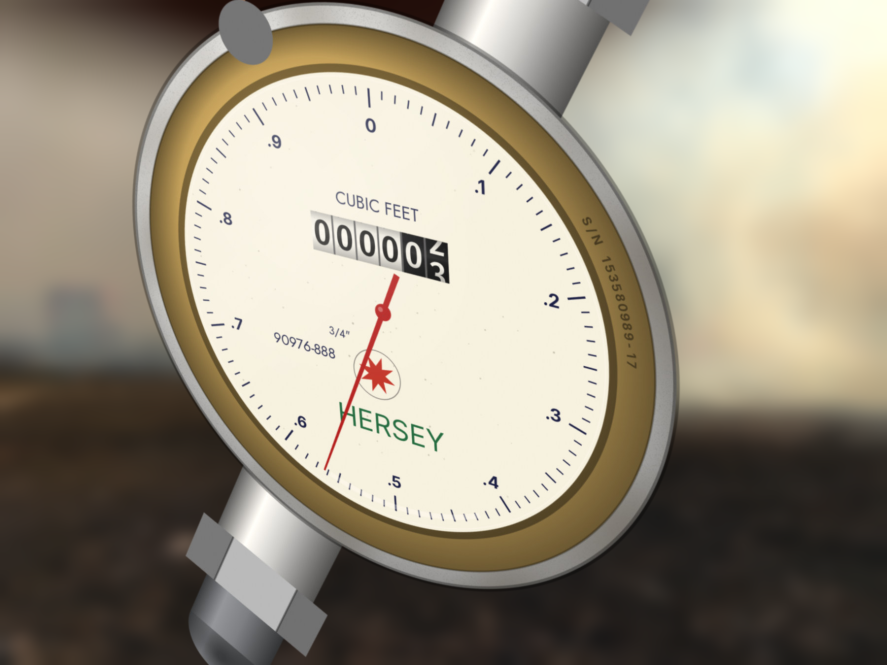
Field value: 2.56,ft³
